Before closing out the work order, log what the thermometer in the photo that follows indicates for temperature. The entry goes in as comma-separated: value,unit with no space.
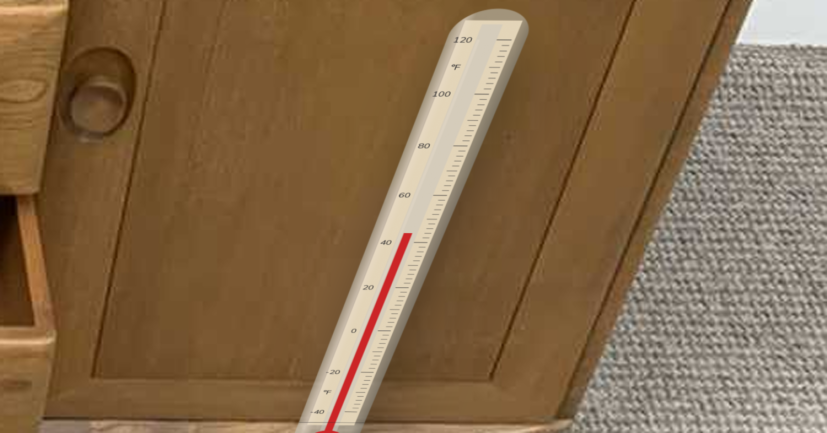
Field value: 44,°F
